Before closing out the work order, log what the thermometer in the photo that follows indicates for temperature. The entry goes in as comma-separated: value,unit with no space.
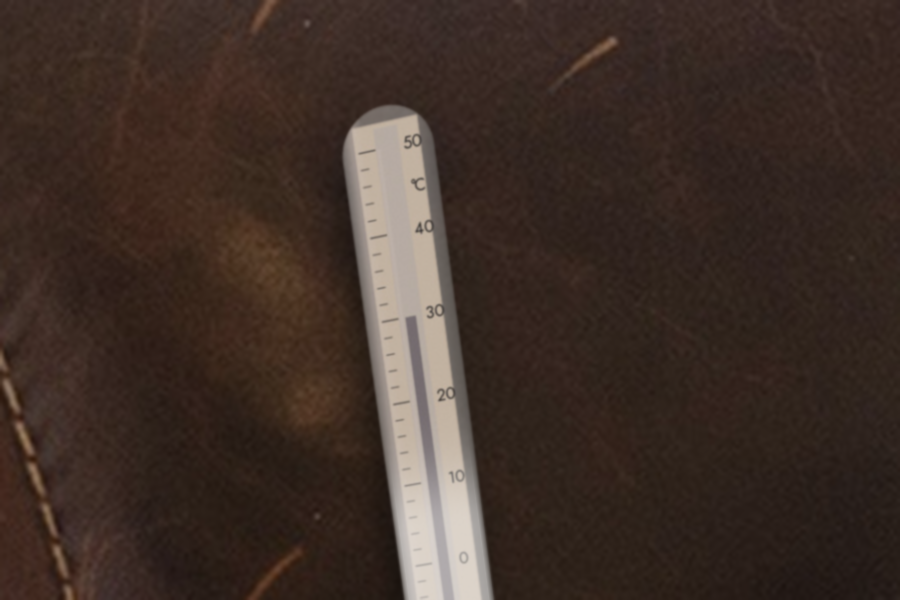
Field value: 30,°C
